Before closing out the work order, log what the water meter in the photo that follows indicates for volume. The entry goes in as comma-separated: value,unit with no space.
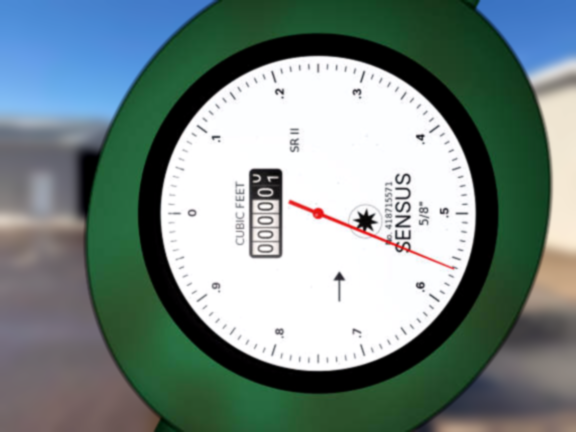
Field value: 0.56,ft³
